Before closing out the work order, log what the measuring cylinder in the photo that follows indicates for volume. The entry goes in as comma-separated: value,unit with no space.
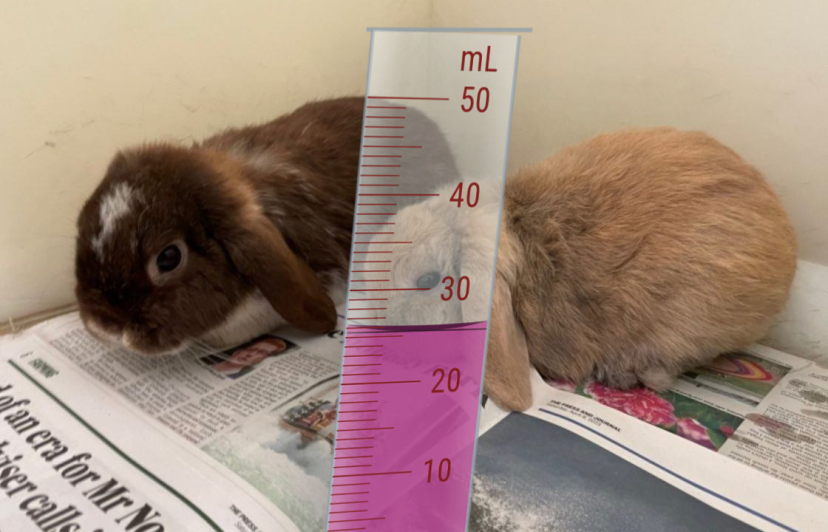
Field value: 25.5,mL
